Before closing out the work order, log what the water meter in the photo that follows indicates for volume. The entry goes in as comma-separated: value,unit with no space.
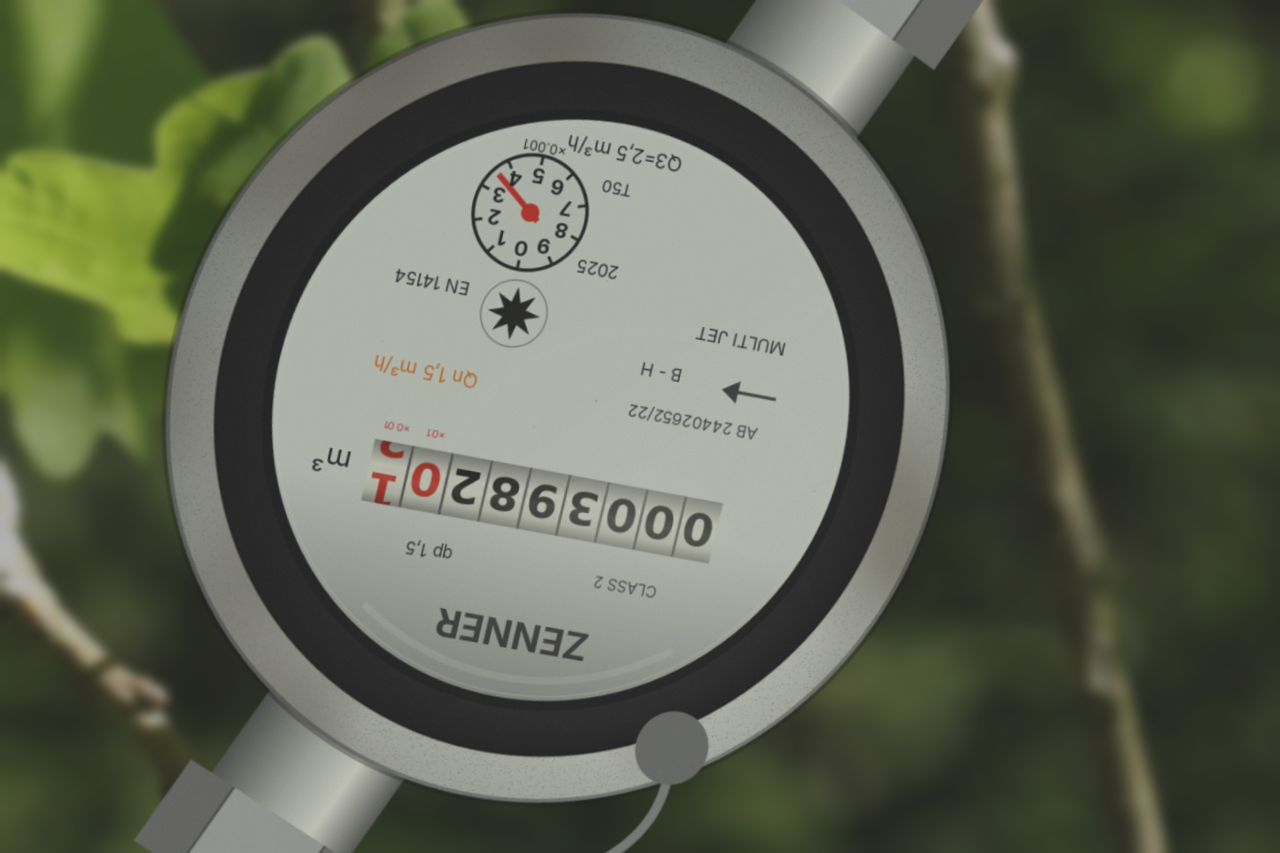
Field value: 3982.013,m³
